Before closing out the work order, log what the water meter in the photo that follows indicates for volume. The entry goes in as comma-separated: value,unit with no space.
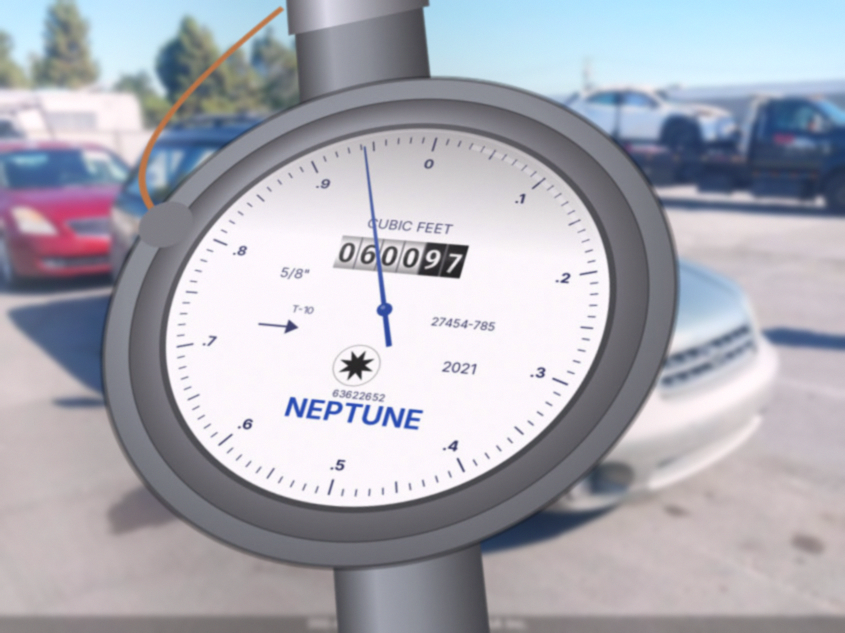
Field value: 60096.94,ft³
